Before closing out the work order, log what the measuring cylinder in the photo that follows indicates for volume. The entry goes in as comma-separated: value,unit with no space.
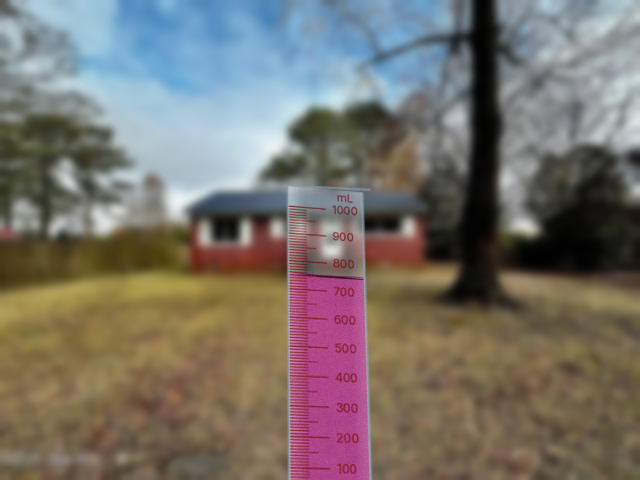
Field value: 750,mL
